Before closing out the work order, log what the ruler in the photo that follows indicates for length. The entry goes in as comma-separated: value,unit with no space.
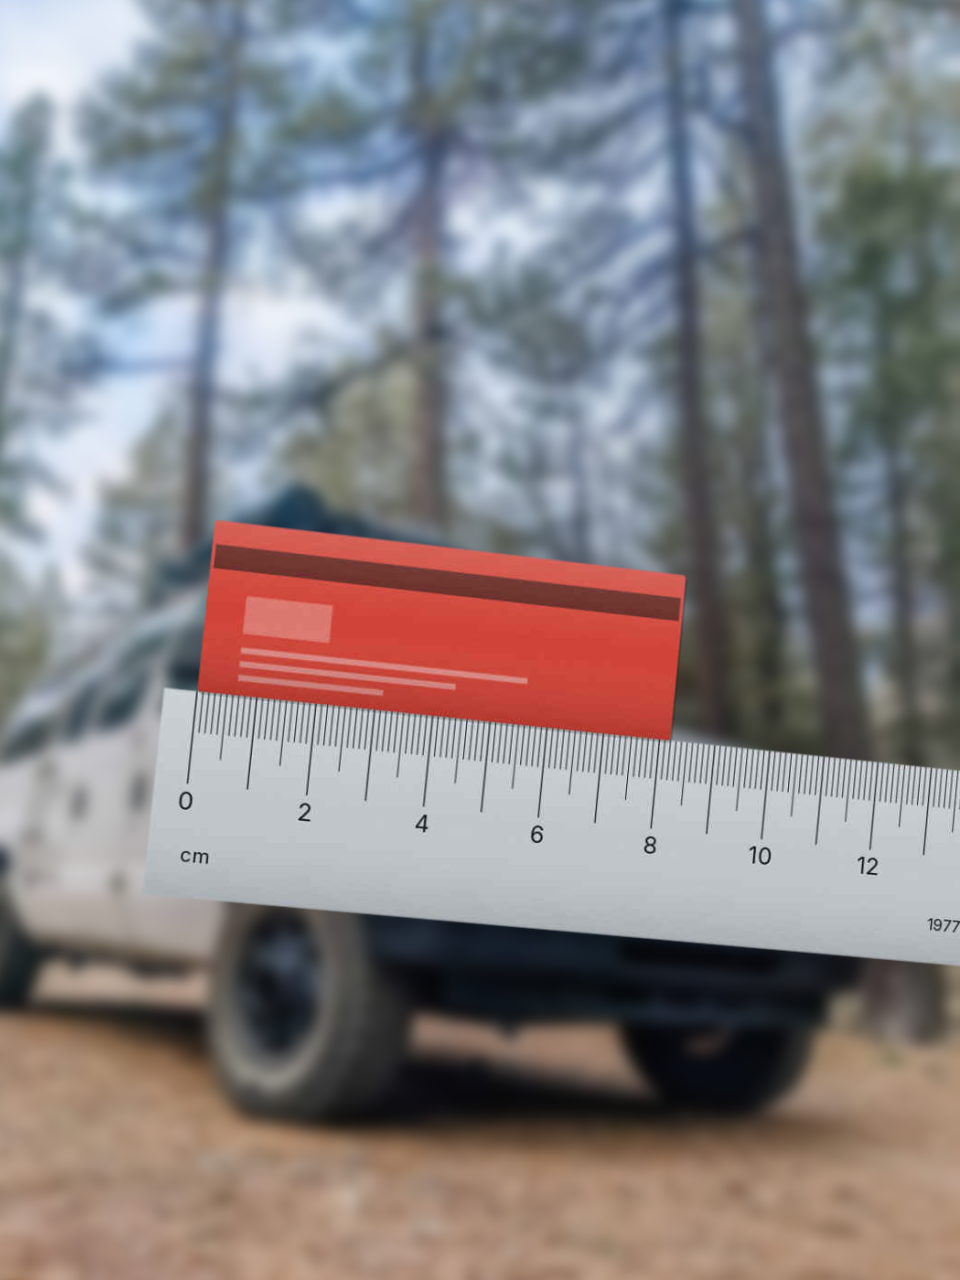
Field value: 8.2,cm
